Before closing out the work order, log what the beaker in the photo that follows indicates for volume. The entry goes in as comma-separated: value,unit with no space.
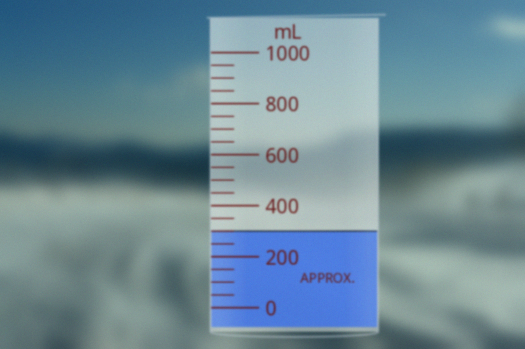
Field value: 300,mL
